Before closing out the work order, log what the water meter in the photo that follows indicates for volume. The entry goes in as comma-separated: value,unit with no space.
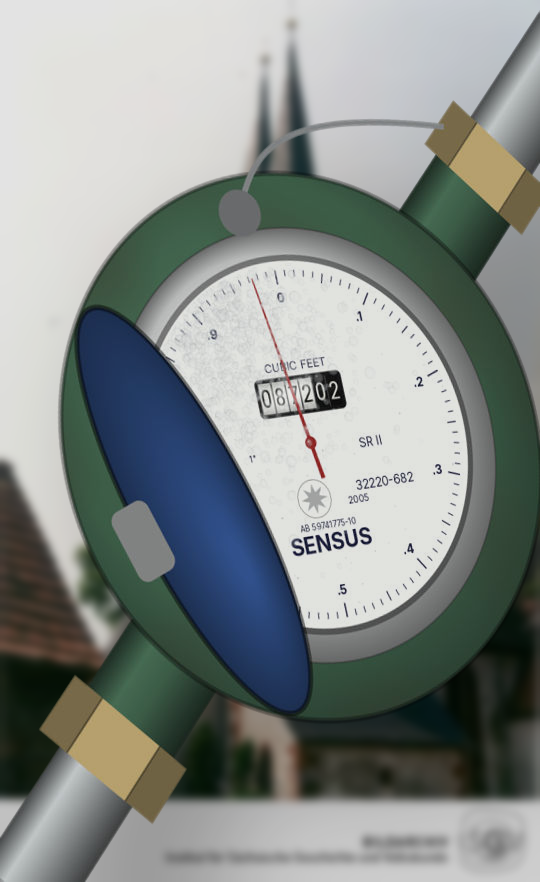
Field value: 87201.97,ft³
